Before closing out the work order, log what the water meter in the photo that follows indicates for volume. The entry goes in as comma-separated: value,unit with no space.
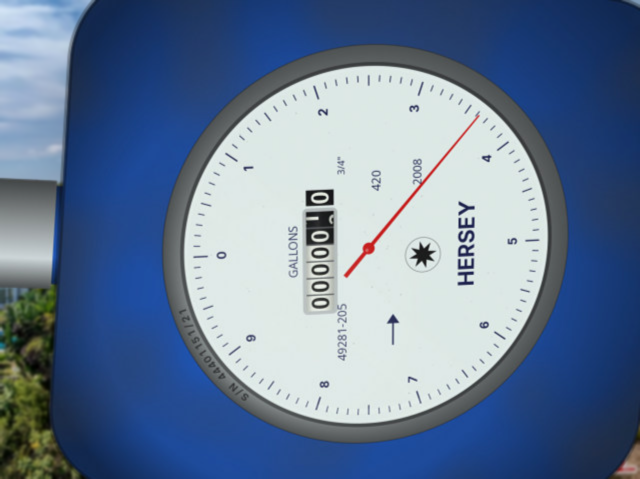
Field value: 13.6,gal
